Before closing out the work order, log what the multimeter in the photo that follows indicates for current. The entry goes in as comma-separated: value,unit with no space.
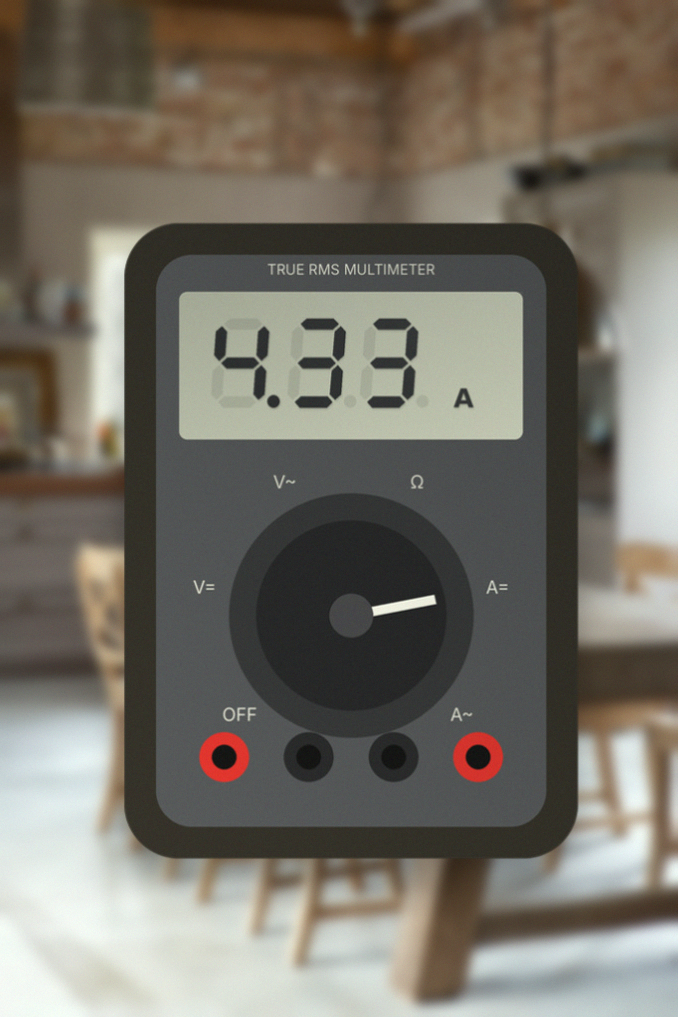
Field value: 4.33,A
